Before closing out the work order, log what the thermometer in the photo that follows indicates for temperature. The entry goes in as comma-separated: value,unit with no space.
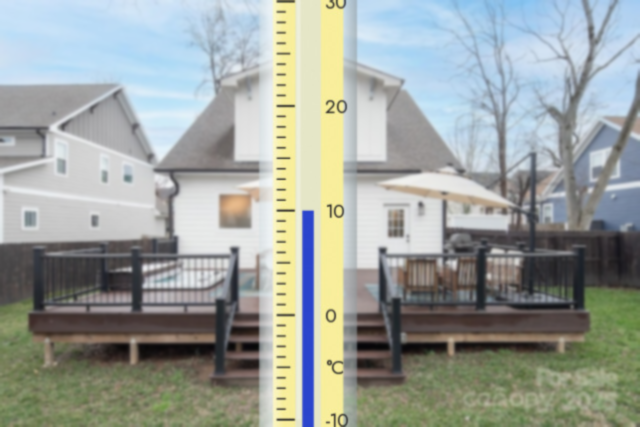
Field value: 10,°C
